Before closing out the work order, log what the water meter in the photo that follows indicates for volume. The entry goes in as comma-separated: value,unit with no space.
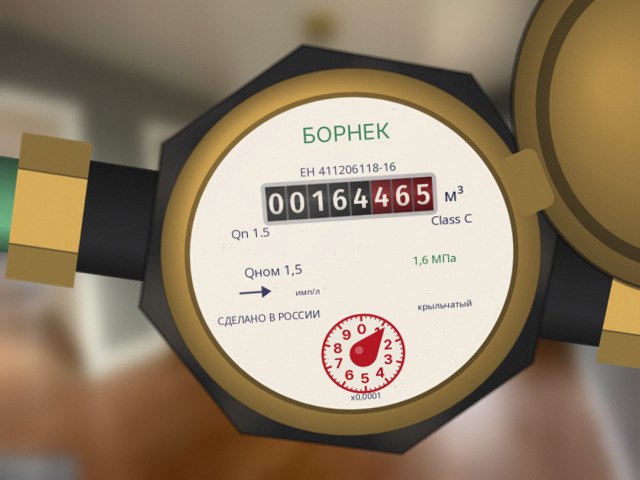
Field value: 164.4651,m³
